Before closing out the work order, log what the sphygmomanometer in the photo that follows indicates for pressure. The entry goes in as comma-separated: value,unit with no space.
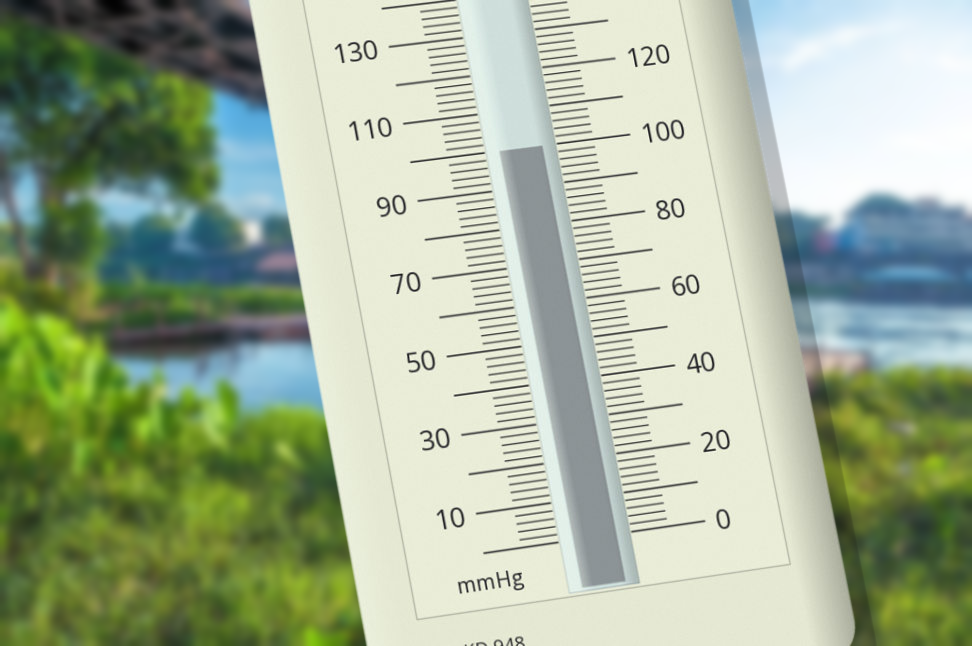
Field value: 100,mmHg
